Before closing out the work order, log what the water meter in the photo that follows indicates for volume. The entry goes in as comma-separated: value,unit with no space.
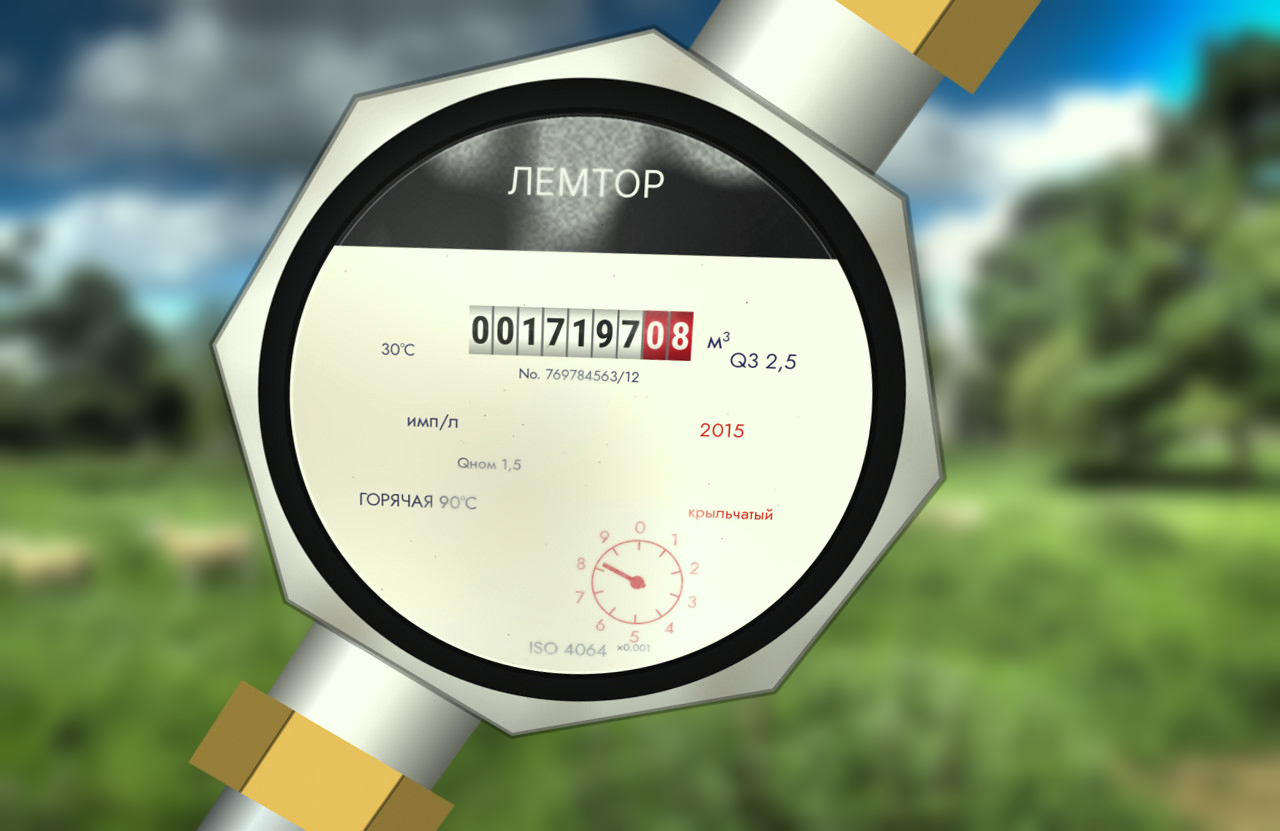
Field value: 17197.088,m³
